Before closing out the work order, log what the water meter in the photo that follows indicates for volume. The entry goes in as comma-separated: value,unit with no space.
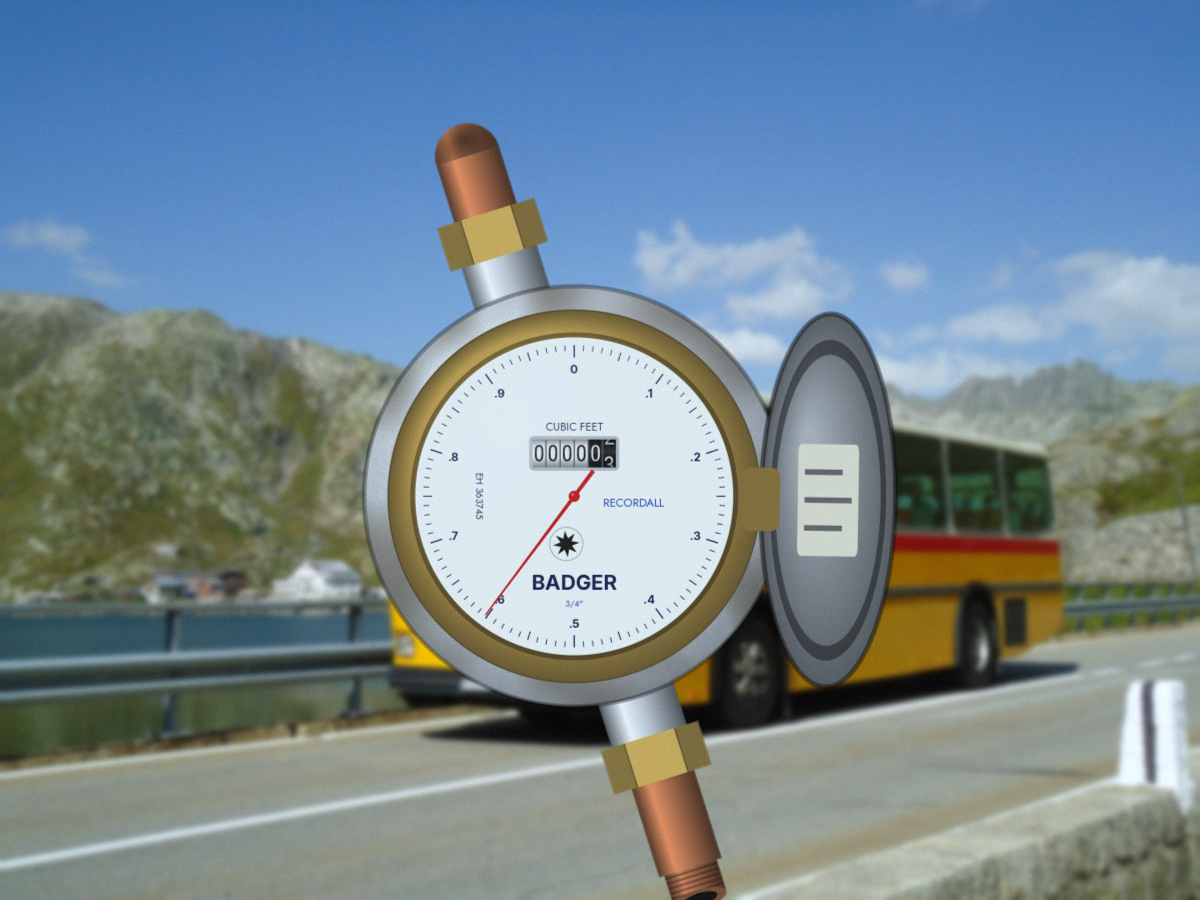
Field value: 2.60,ft³
